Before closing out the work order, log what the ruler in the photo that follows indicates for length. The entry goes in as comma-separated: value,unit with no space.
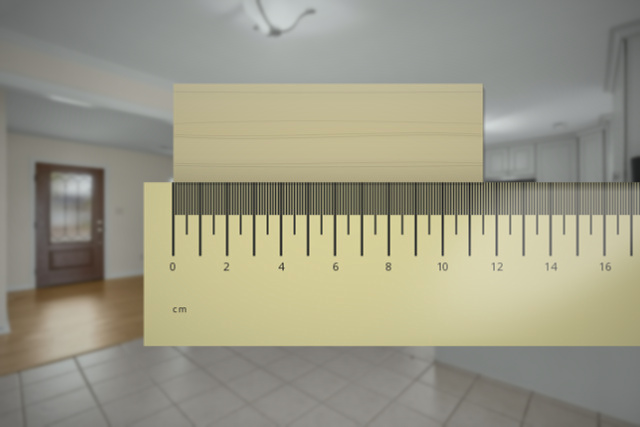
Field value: 11.5,cm
